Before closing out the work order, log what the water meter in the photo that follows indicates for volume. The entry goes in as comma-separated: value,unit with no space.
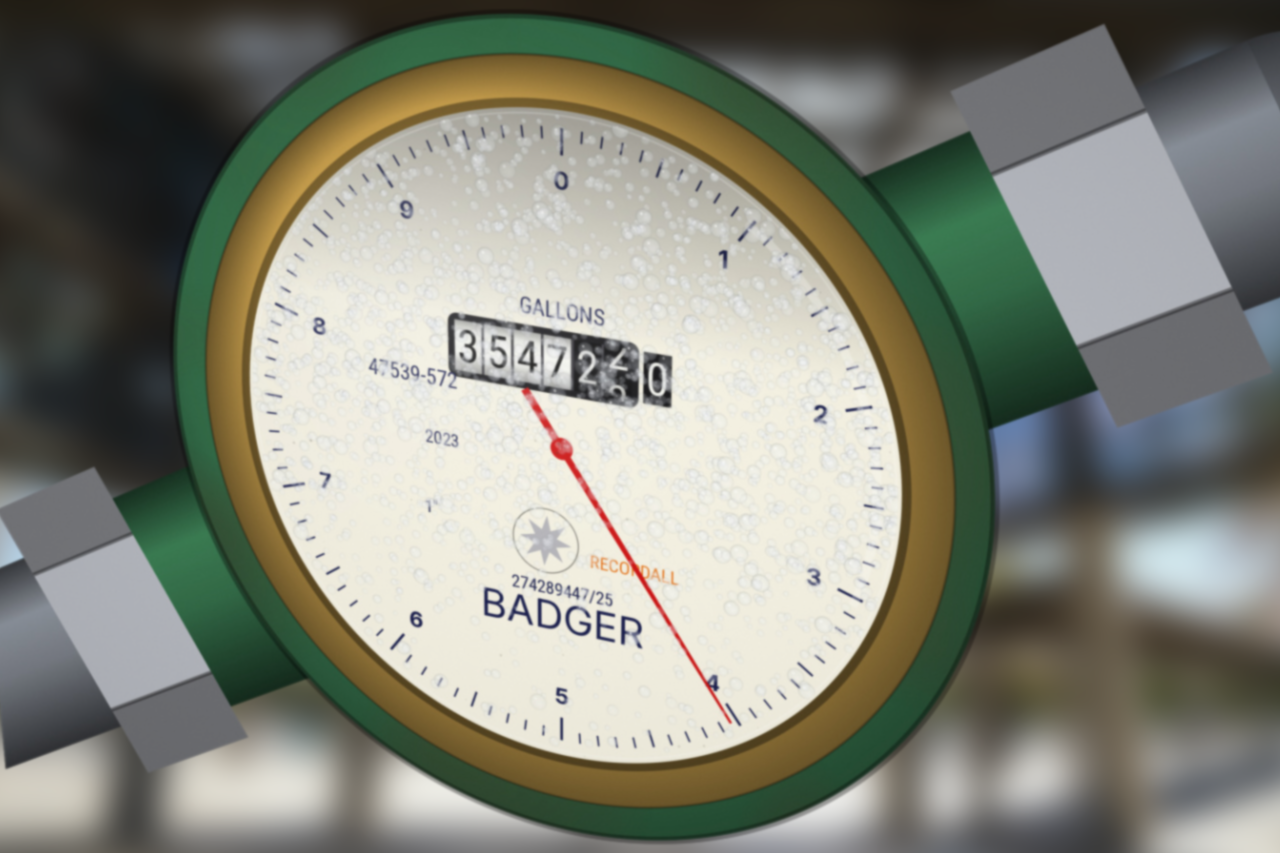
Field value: 3547224.0,gal
